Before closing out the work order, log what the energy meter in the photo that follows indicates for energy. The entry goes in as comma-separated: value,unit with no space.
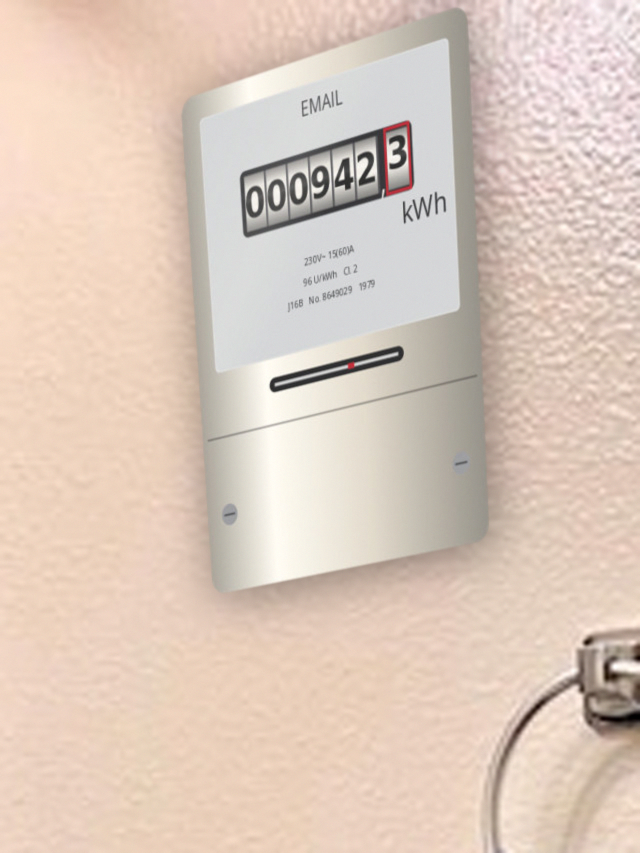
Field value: 942.3,kWh
